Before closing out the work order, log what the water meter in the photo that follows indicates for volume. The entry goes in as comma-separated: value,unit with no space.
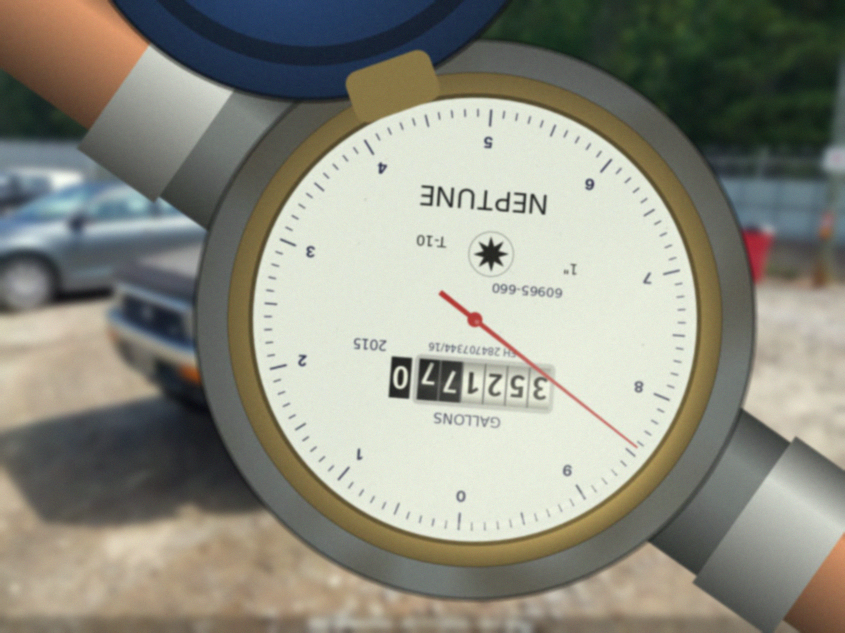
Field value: 3521768.4,gal
